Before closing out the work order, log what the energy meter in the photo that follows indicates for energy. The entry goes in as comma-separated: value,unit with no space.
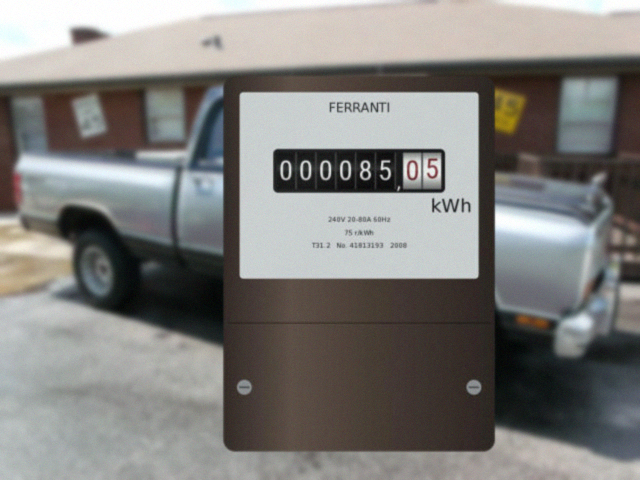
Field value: 85.05,kWh
